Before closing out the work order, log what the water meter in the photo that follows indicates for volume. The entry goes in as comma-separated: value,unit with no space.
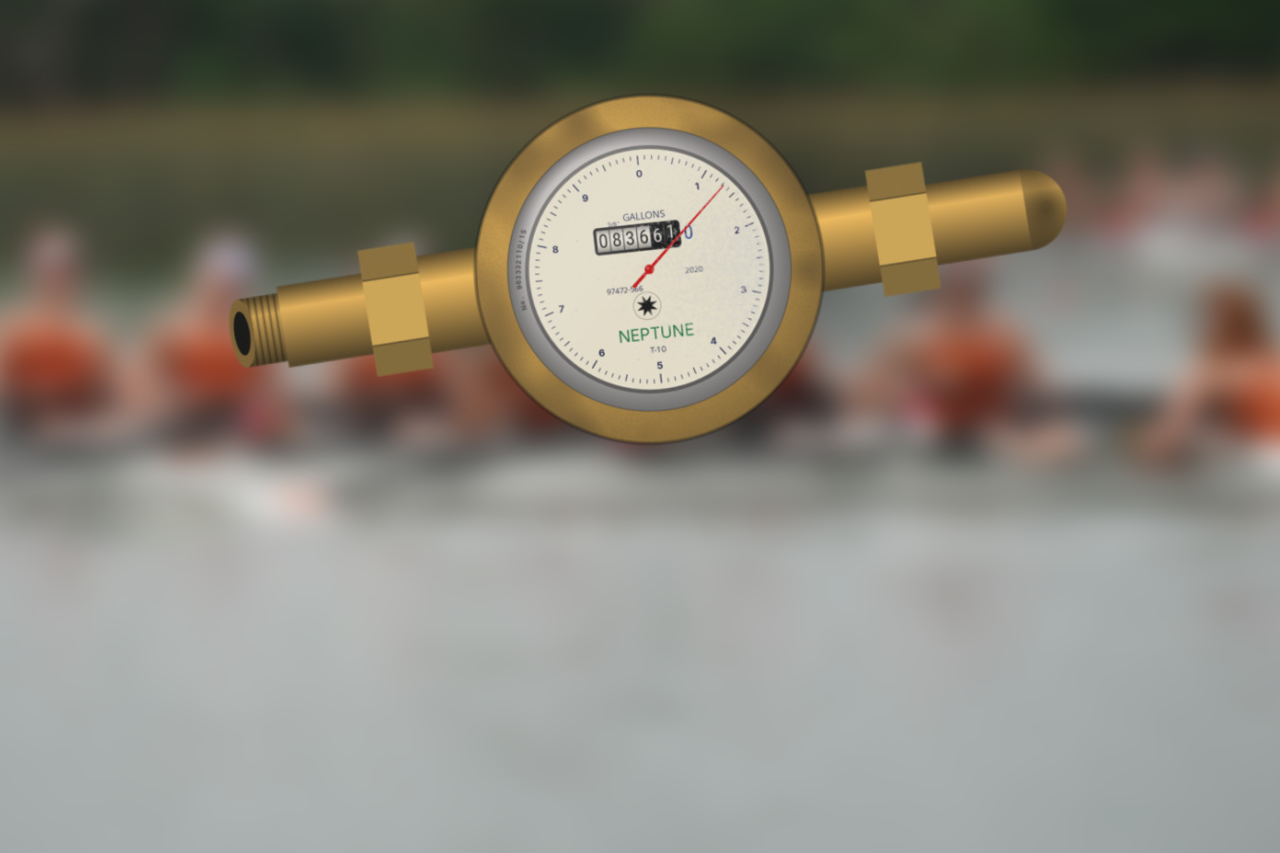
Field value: 836611.3,gal
